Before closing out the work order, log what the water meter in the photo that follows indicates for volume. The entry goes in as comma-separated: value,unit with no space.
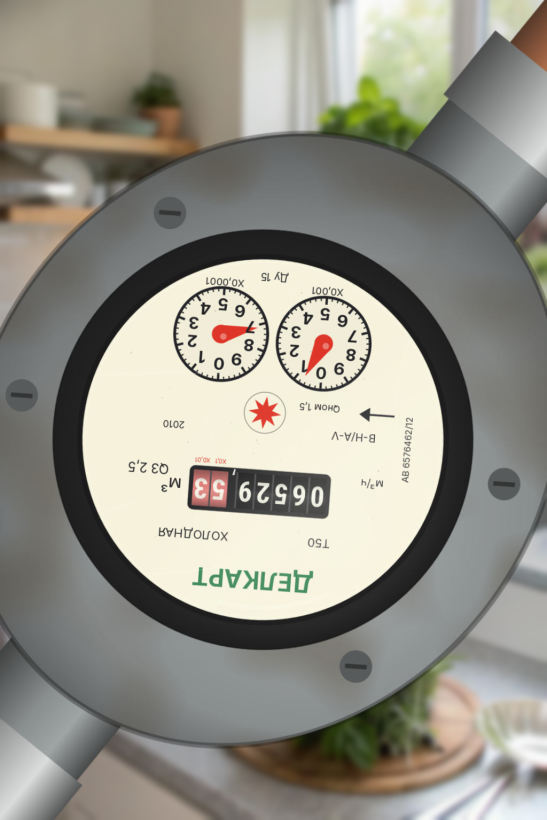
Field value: 6529.5307,m³
